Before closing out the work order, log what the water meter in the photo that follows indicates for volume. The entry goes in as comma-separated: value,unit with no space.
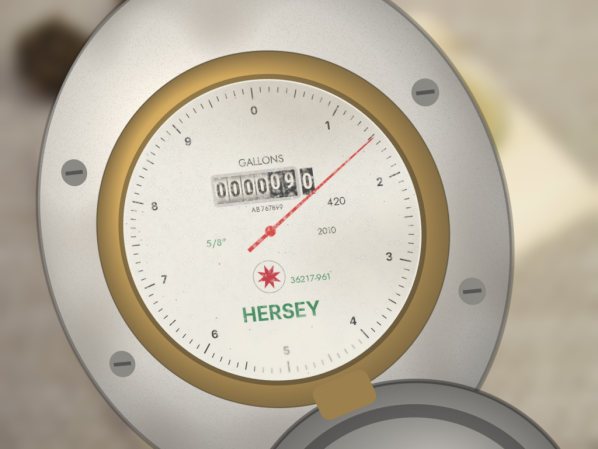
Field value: 91.5,gal
